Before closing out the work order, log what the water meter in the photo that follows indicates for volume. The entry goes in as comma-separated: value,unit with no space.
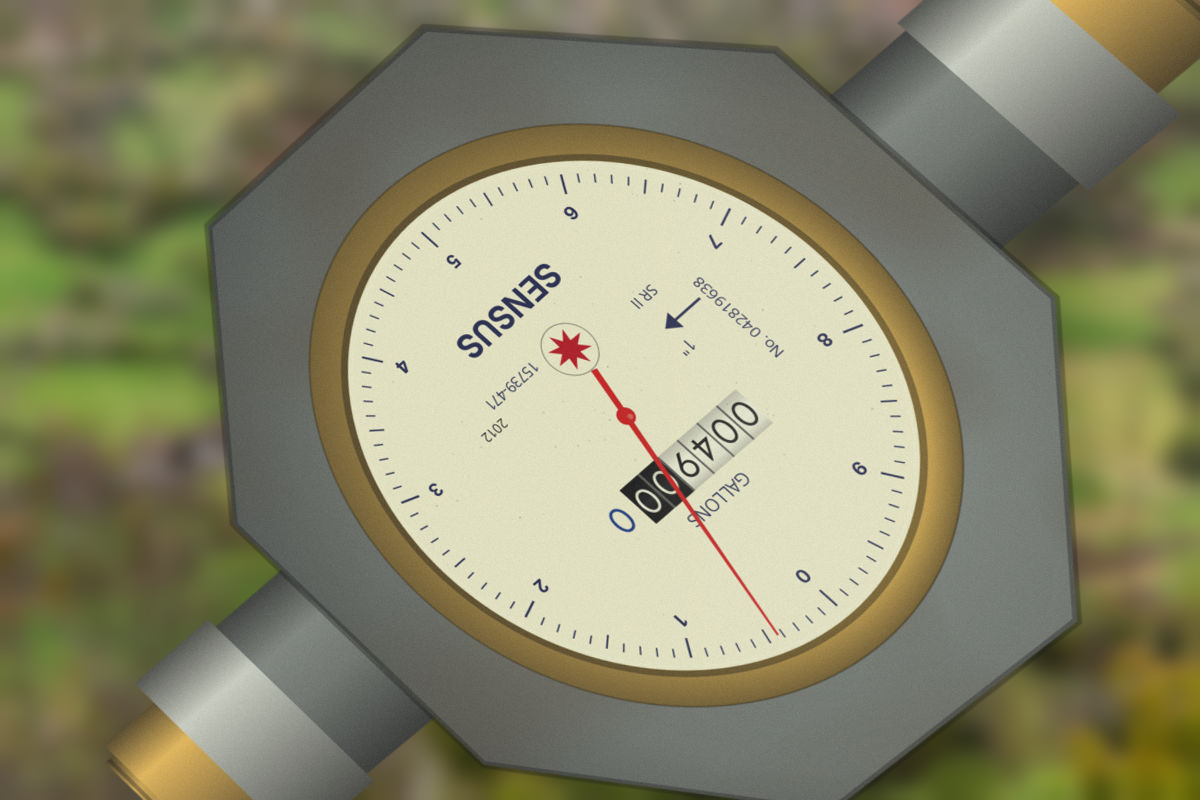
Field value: 49000.4,gal
